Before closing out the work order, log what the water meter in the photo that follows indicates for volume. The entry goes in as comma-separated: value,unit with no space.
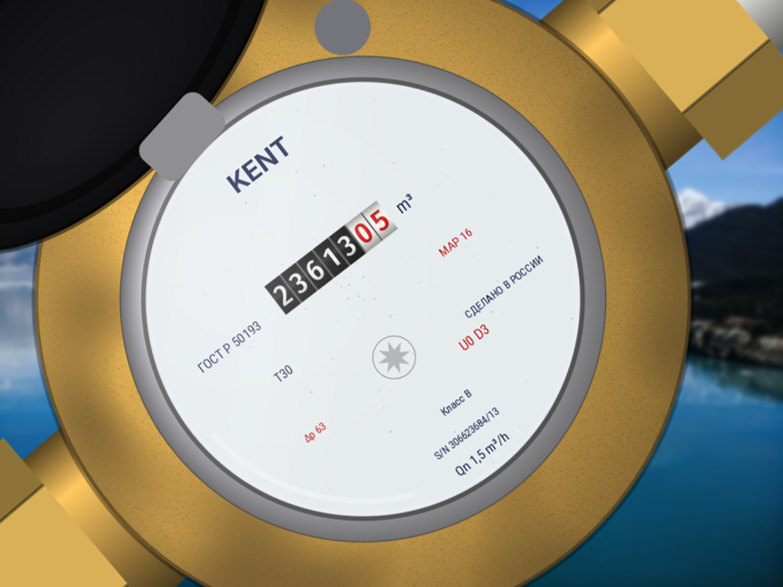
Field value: 23613.05,m³
